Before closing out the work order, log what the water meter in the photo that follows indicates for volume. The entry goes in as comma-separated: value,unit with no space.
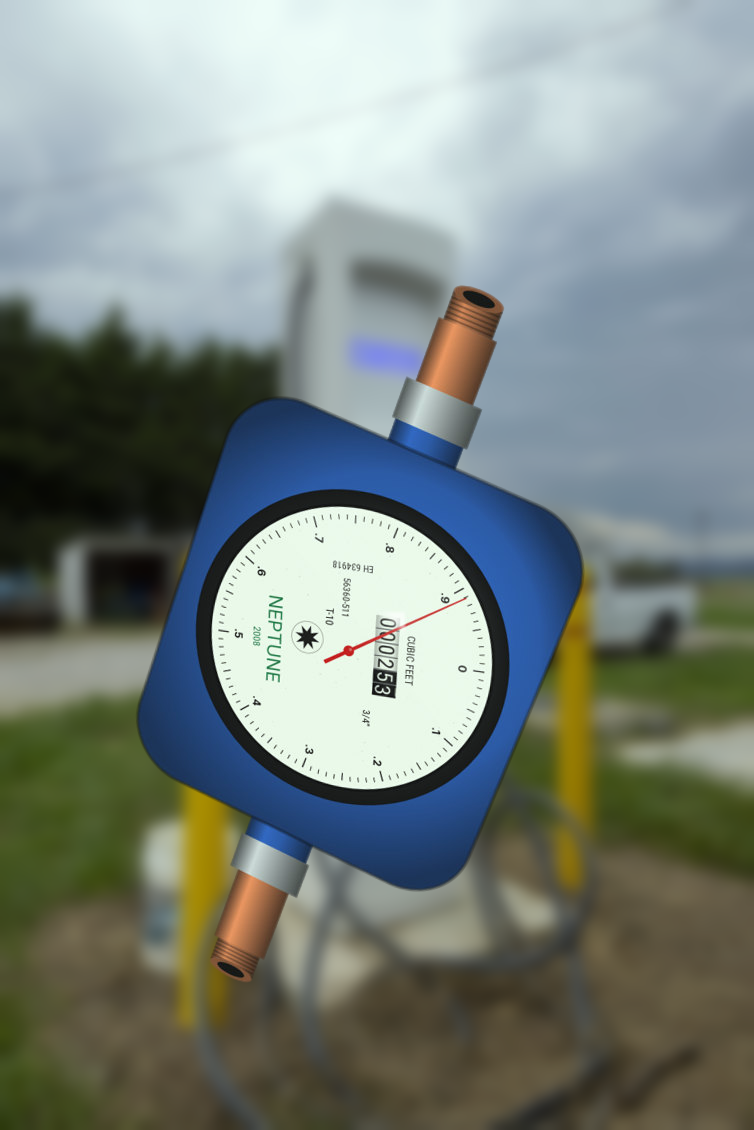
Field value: 252.91,ft³
